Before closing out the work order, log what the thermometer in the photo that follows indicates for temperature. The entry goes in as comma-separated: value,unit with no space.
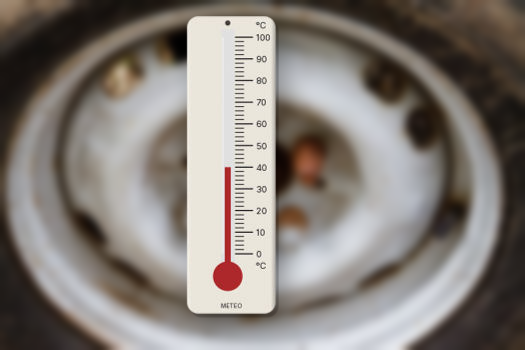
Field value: 40,°C
